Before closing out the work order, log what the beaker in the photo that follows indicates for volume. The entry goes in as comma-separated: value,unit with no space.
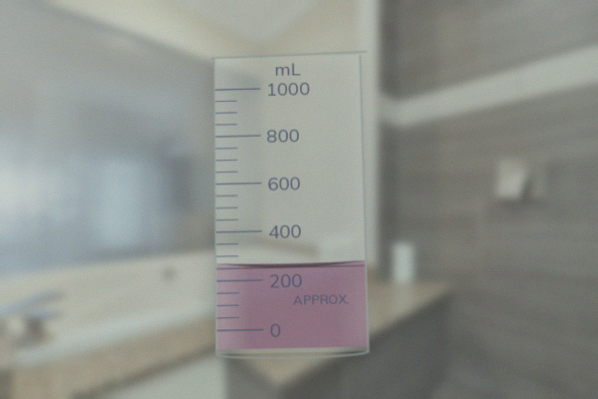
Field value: 250,mL
